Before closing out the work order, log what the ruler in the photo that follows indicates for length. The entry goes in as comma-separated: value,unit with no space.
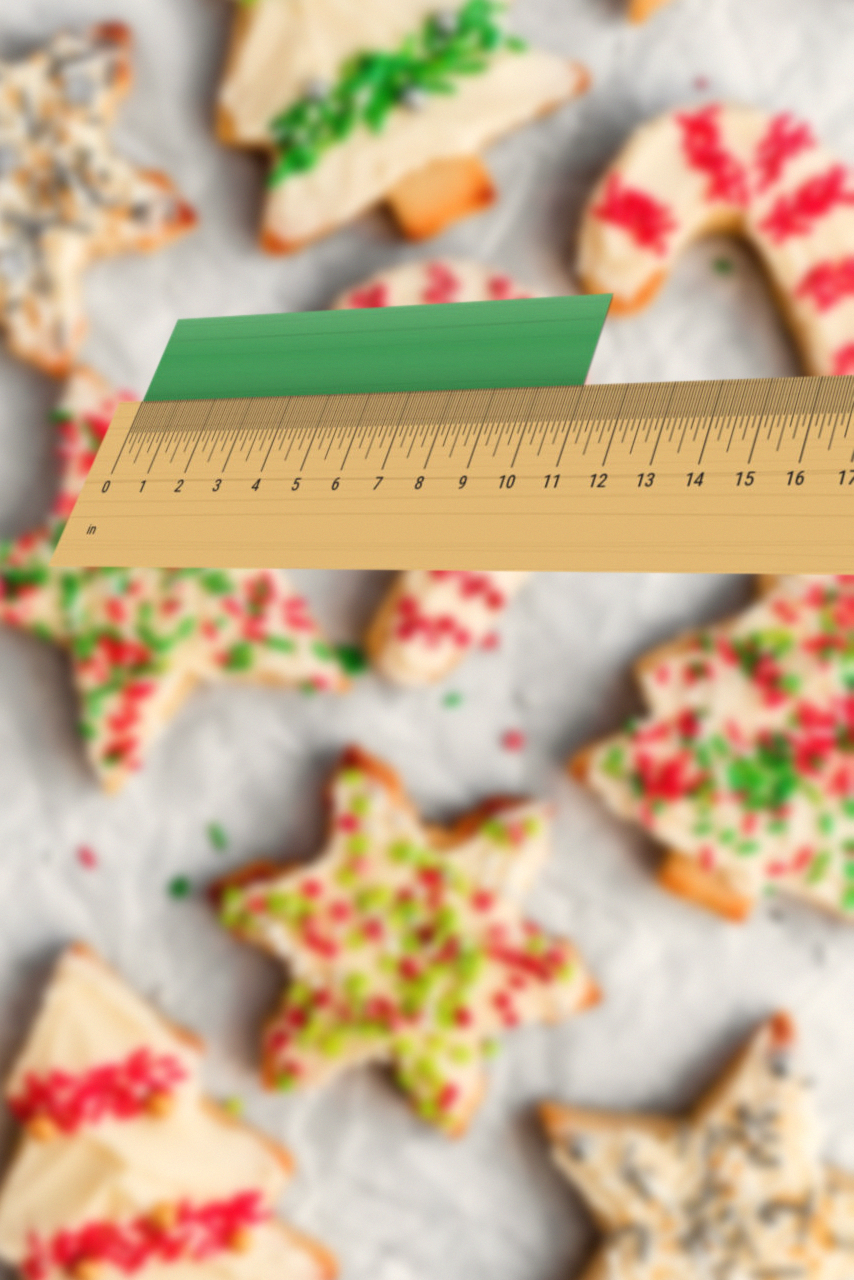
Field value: 11,in
